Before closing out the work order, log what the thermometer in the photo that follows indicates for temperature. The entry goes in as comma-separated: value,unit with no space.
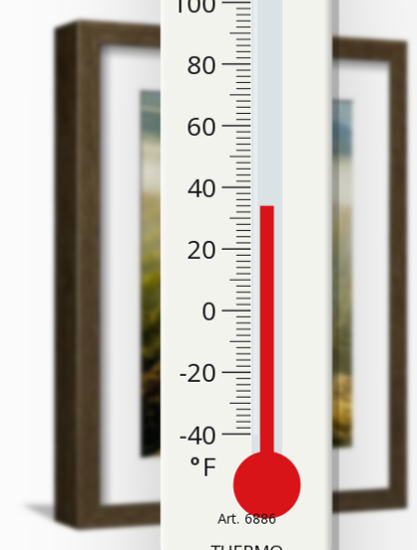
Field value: 34,°F
